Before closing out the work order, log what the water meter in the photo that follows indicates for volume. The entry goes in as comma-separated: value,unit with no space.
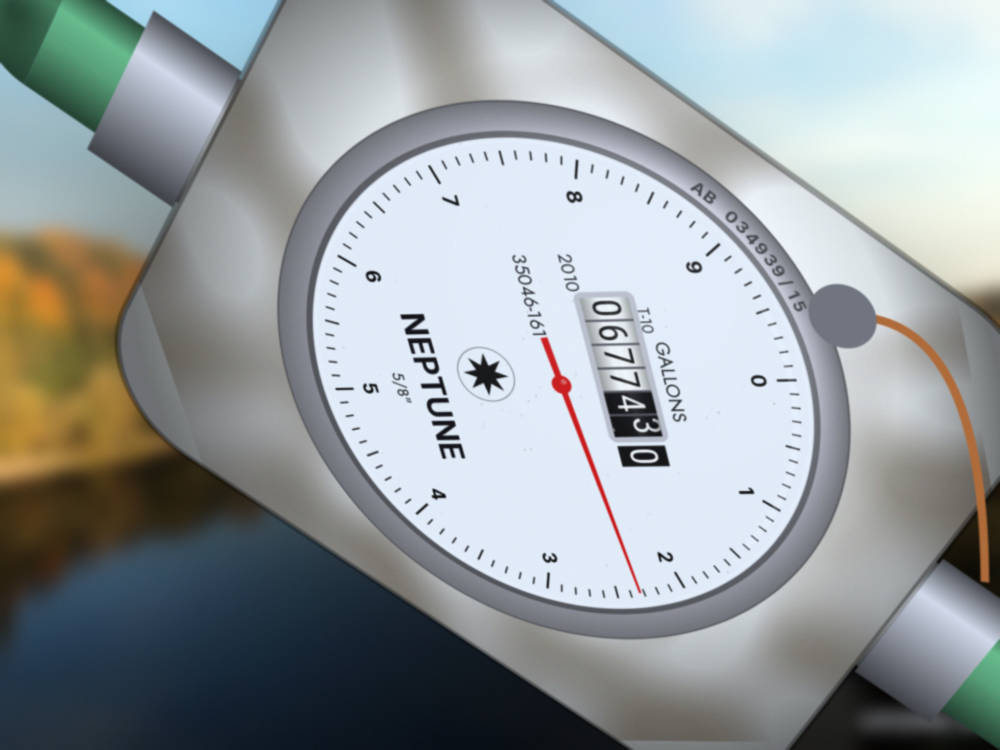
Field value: 677432.3,gal
